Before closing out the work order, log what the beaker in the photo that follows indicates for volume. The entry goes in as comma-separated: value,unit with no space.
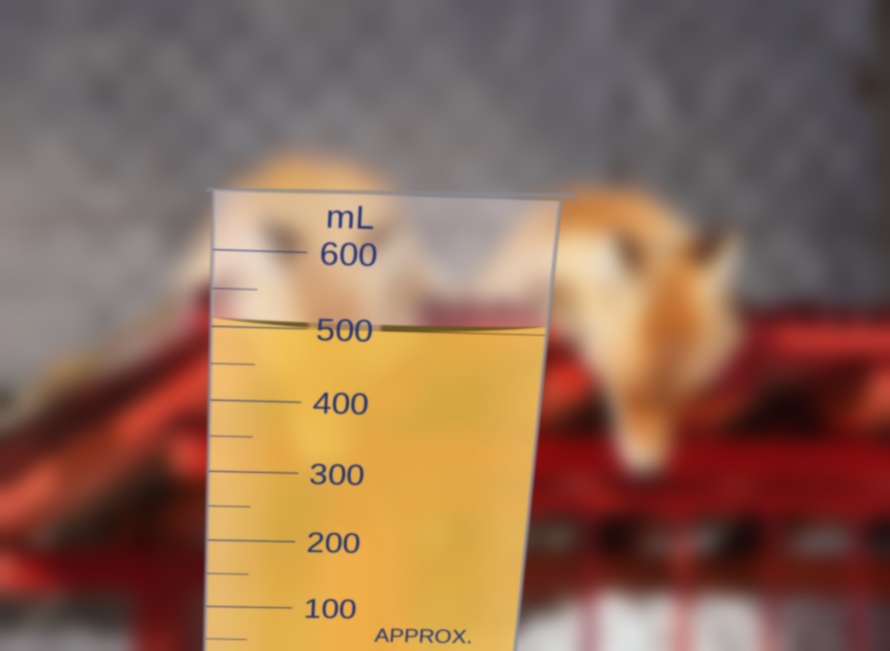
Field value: 500,mL
